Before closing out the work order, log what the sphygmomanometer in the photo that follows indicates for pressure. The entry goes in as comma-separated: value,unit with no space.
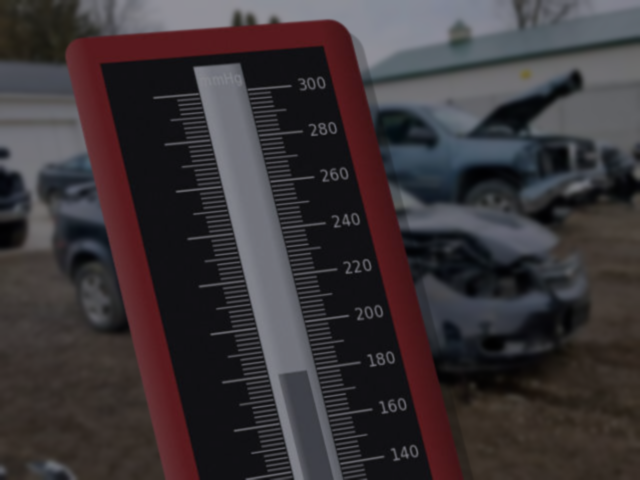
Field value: 180,mmHg
